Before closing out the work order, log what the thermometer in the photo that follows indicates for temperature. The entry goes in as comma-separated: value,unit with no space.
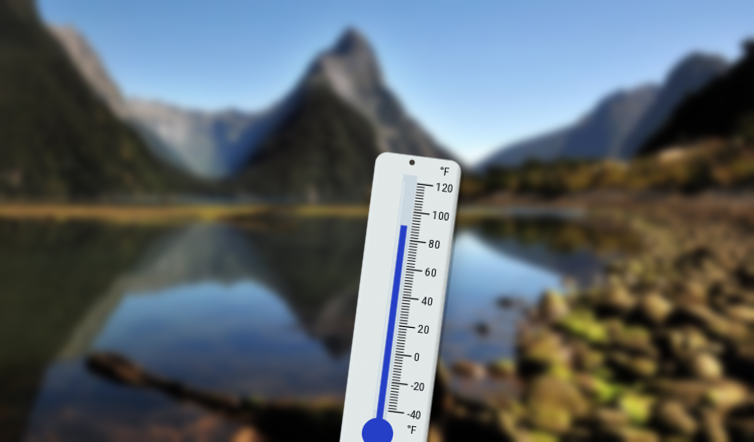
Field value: 90,°F
